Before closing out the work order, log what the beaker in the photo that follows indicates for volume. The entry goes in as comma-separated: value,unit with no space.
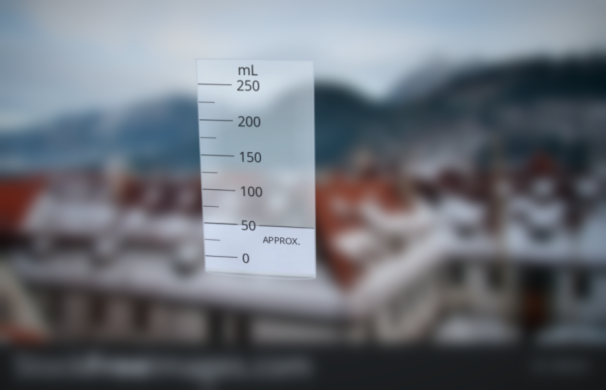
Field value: 50,mL
